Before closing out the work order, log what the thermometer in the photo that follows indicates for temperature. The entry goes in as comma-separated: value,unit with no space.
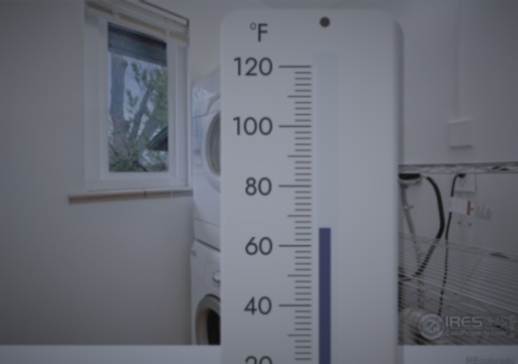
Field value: 66,°F
